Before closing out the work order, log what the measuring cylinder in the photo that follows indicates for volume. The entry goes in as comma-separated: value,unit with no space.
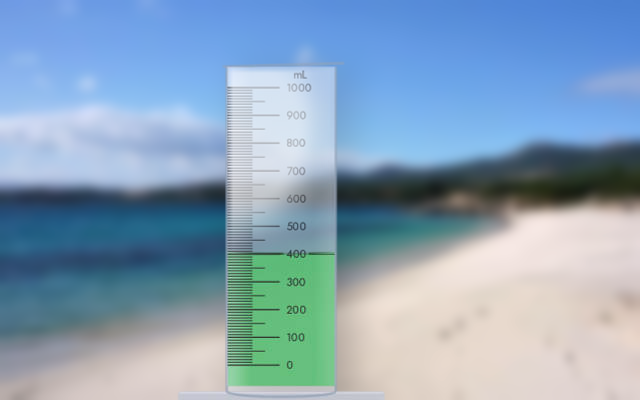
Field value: 400,mL
